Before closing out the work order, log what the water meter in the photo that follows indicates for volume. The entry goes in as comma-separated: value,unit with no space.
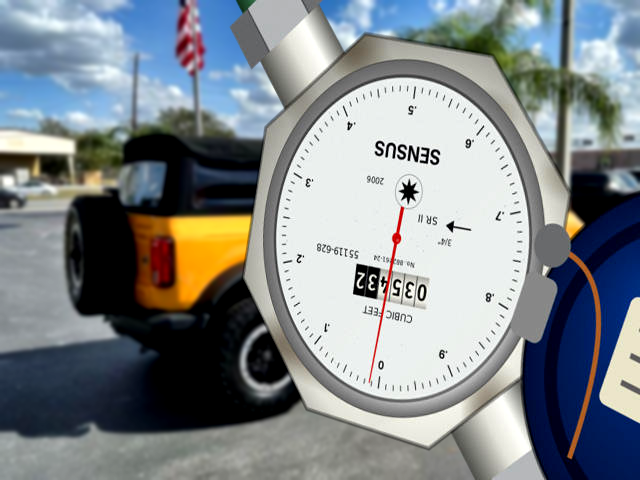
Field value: 35432.01,ft³
